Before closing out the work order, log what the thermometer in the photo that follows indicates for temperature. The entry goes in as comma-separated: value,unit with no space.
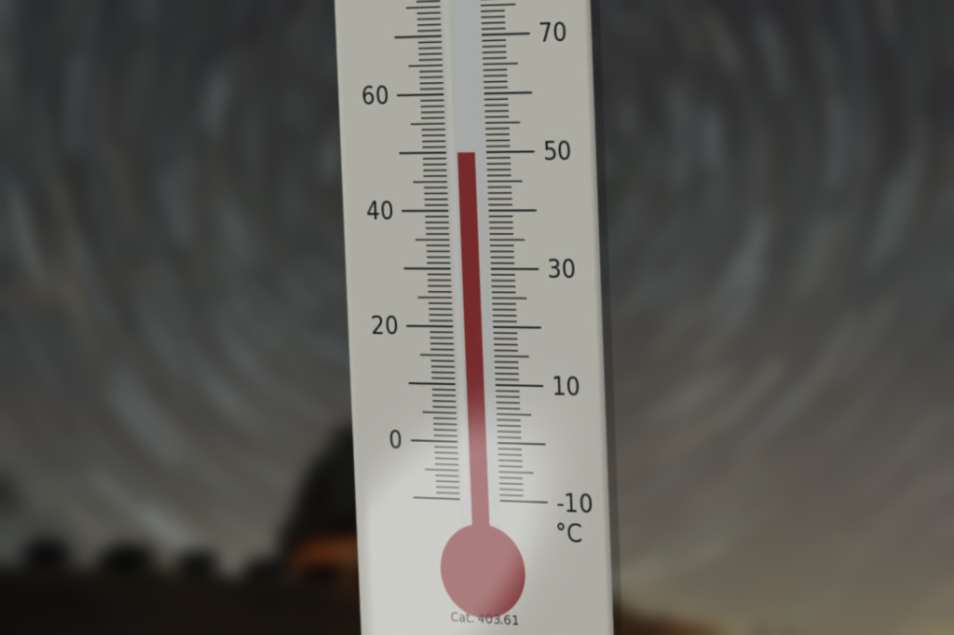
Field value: 50,°C
